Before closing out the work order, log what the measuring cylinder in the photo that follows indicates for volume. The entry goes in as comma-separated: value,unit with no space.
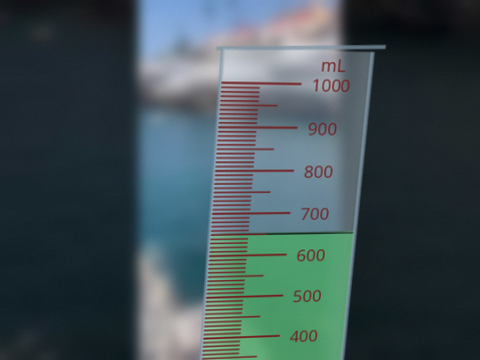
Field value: 650,mL
